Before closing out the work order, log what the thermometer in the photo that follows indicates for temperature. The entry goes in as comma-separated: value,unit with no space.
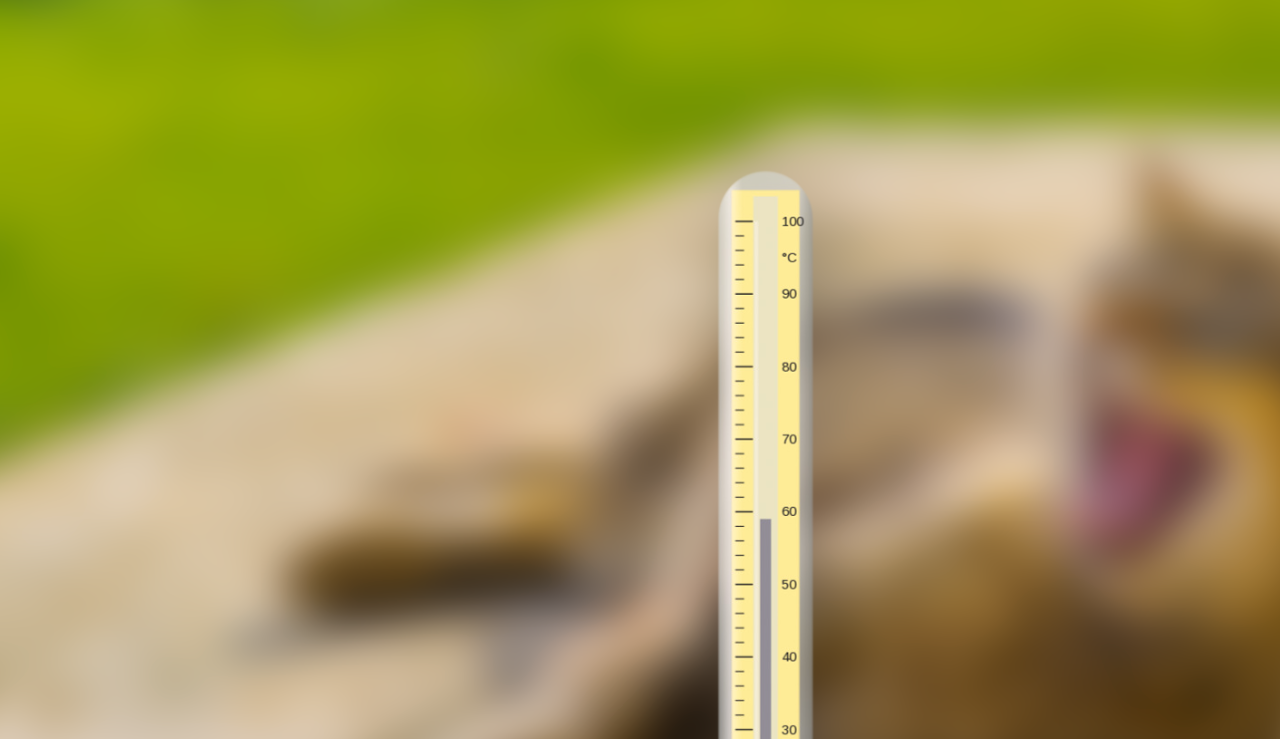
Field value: 59,°C
